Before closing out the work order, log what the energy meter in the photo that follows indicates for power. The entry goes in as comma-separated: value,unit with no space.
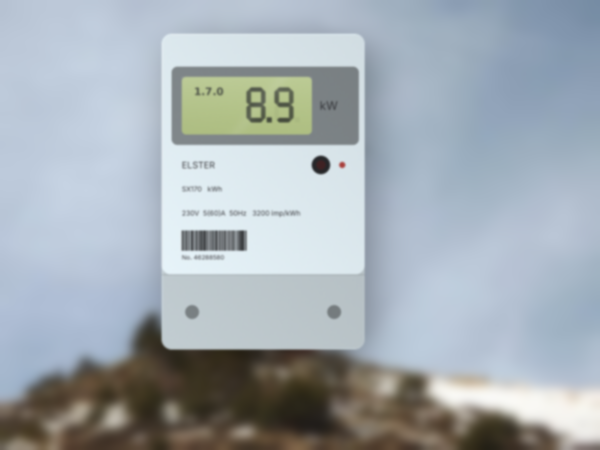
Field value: 8.9,kW
